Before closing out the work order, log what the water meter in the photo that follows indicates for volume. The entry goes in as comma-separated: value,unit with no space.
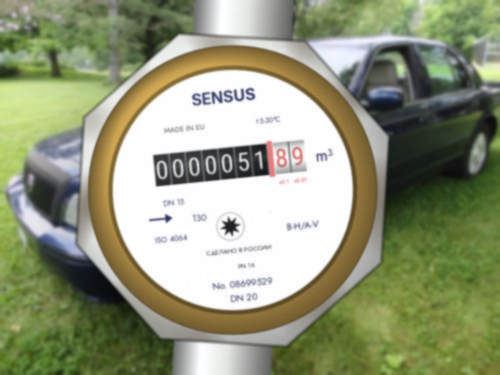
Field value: 51.89,m³
